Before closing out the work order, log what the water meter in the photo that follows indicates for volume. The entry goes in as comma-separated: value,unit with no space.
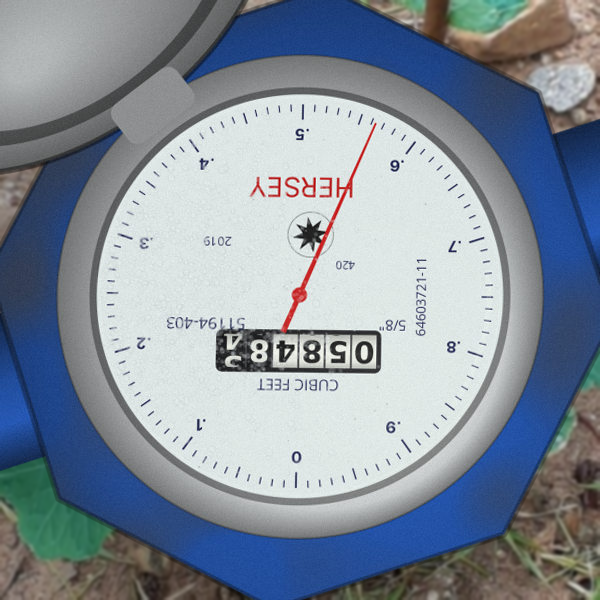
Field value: 58483.56,ft³
